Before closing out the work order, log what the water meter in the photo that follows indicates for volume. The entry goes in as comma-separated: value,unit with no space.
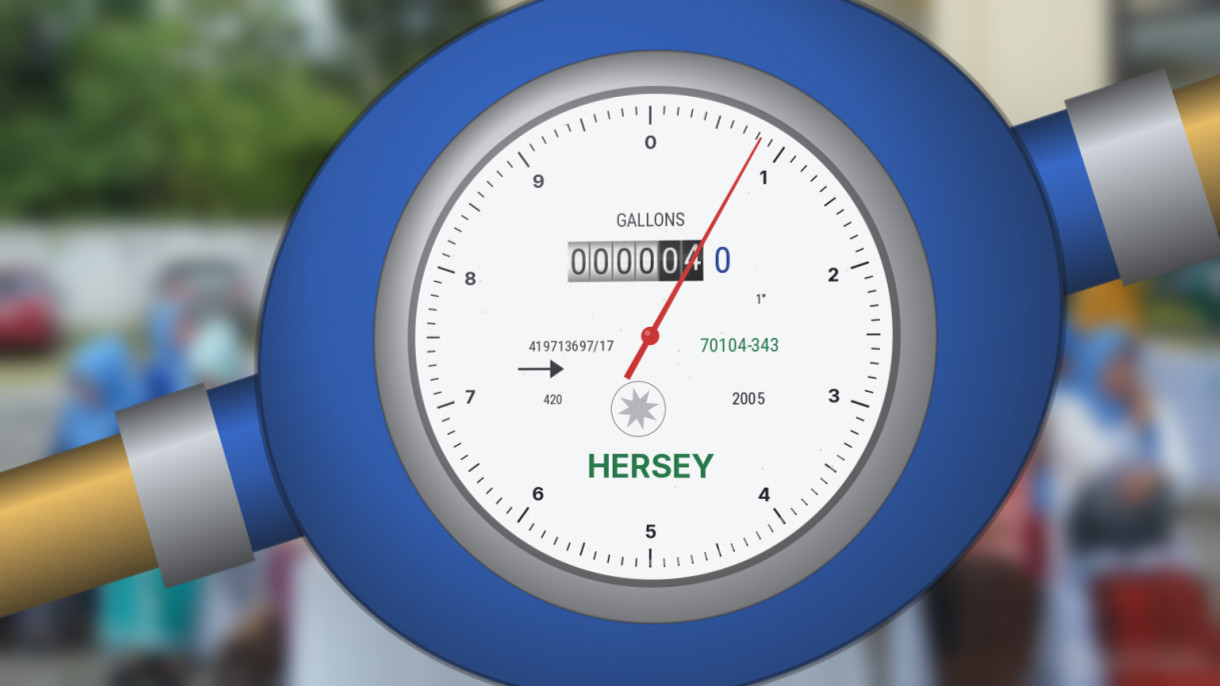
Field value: 40.8,gal
